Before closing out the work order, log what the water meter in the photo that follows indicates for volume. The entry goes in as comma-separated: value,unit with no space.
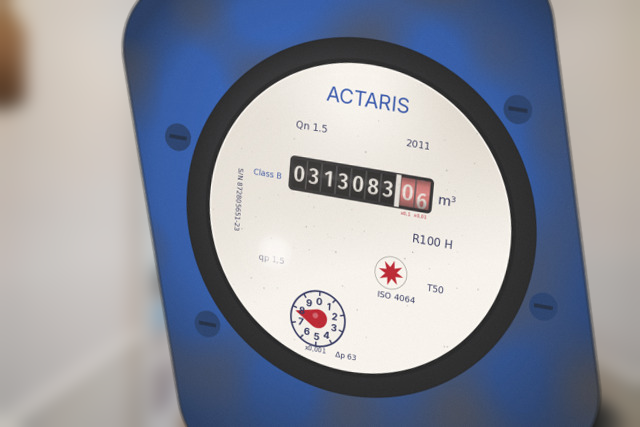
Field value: 313083.057,m³
